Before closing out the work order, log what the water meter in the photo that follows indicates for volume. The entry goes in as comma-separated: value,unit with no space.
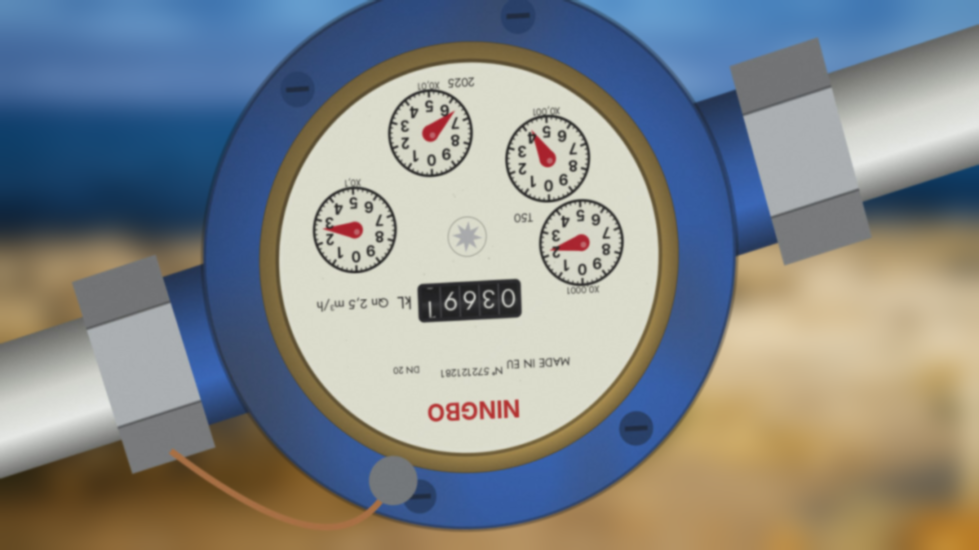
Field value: 3691.2642,kL
